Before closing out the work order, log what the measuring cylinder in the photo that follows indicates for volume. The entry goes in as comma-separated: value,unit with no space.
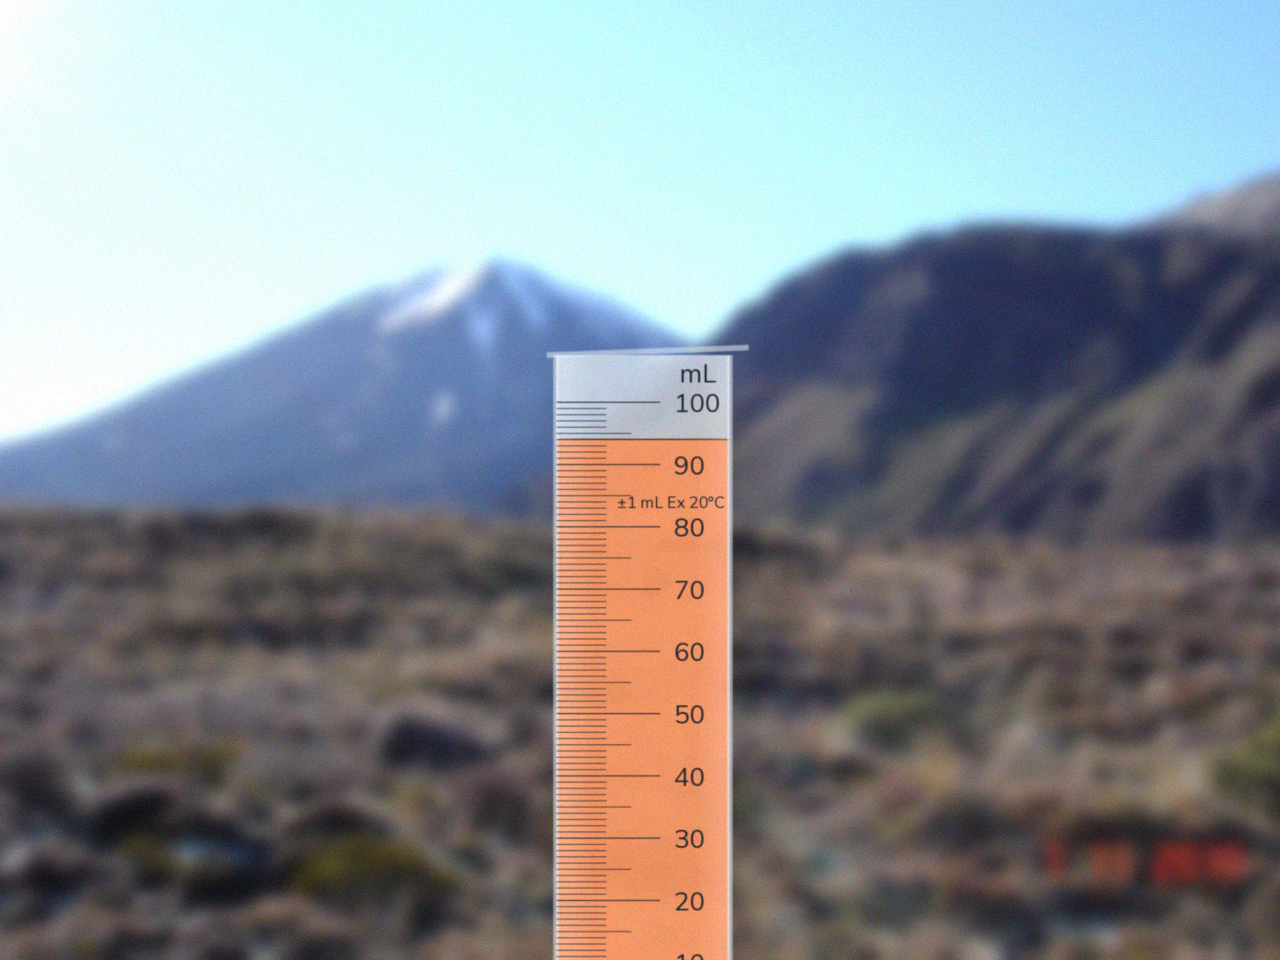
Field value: 94,mL
